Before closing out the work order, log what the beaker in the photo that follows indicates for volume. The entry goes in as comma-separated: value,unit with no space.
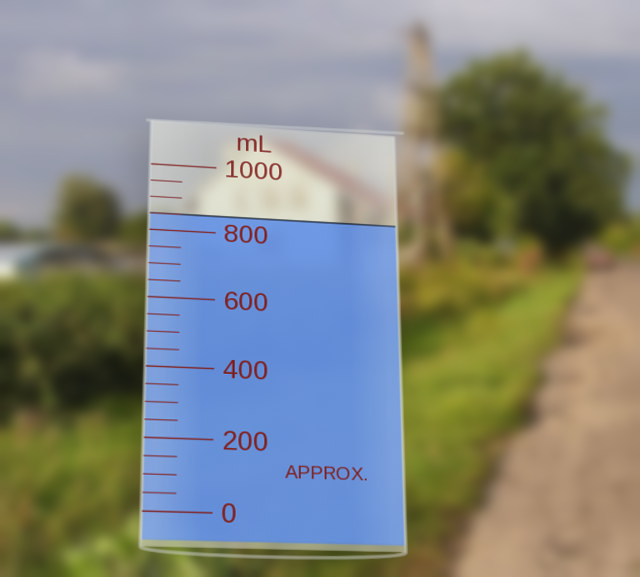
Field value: 850,mL
